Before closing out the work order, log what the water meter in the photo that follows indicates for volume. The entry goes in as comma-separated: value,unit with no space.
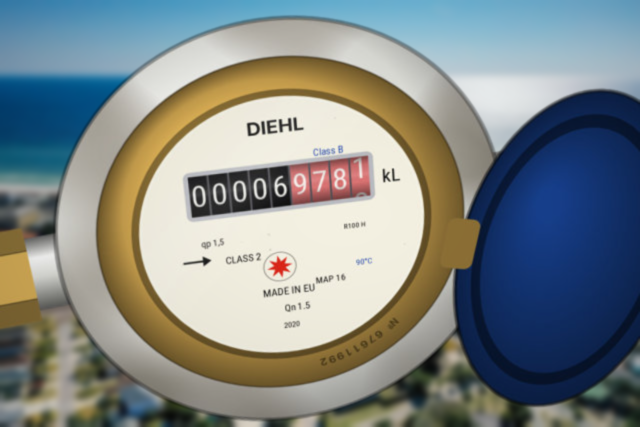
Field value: 6.9781,kL
